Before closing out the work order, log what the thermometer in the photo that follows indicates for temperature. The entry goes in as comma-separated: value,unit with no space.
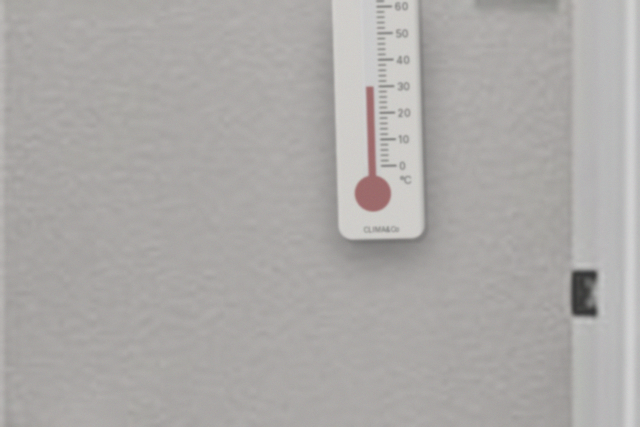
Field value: 30,°C
